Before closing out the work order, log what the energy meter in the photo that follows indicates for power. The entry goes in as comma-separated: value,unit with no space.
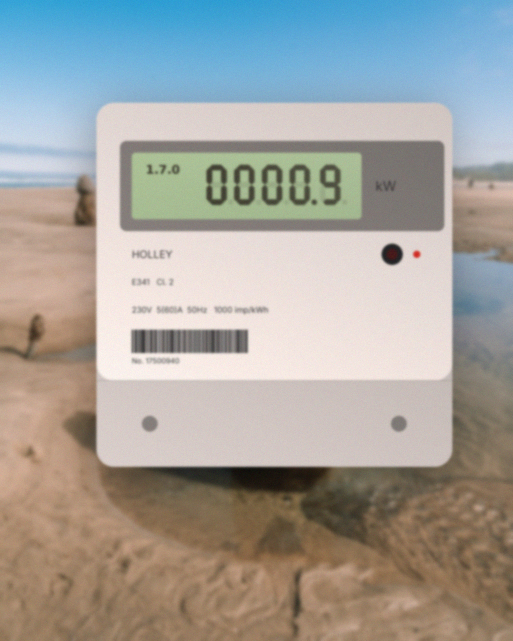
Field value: 0.9,kW
